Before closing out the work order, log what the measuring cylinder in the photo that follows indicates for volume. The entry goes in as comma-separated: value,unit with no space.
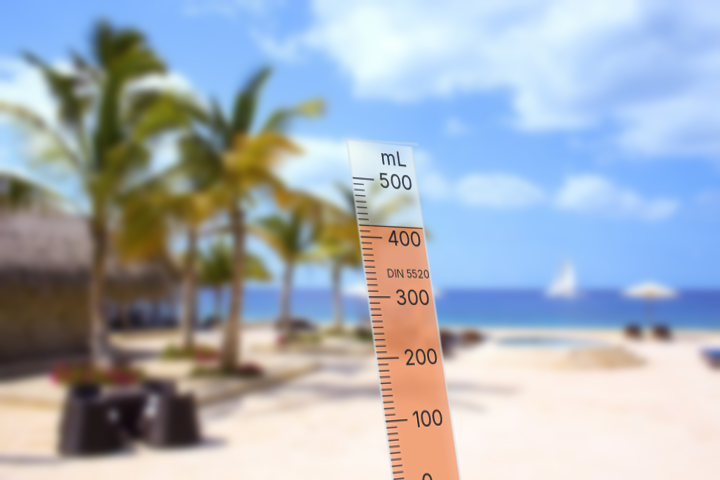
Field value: 420,mL
